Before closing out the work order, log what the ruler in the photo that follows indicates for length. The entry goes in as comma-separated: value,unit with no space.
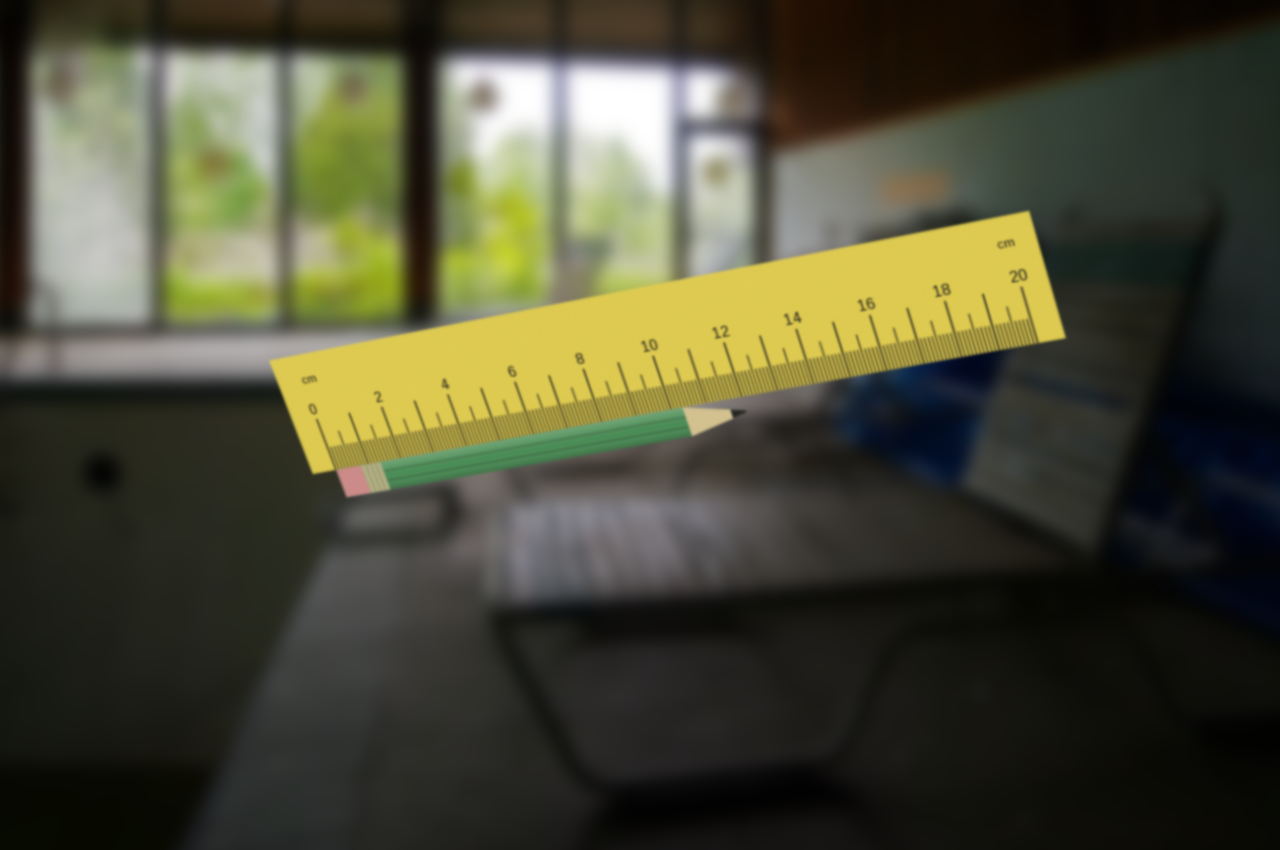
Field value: 12,cm
